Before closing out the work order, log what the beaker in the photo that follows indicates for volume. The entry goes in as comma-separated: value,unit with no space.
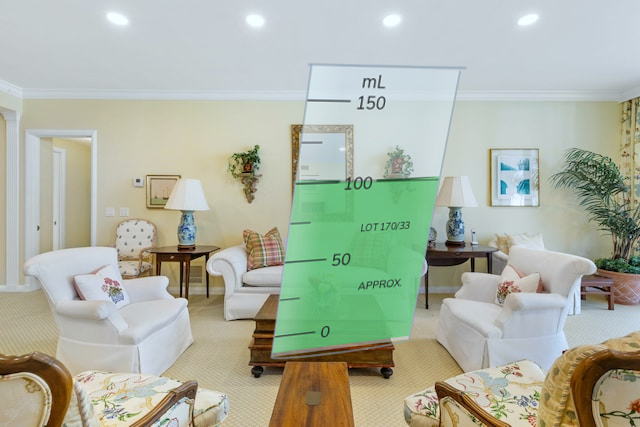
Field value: 100,mL
